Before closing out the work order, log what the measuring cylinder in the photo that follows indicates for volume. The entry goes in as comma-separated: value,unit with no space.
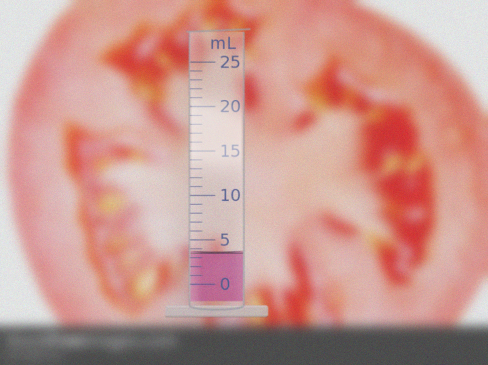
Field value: 3.5,mL
